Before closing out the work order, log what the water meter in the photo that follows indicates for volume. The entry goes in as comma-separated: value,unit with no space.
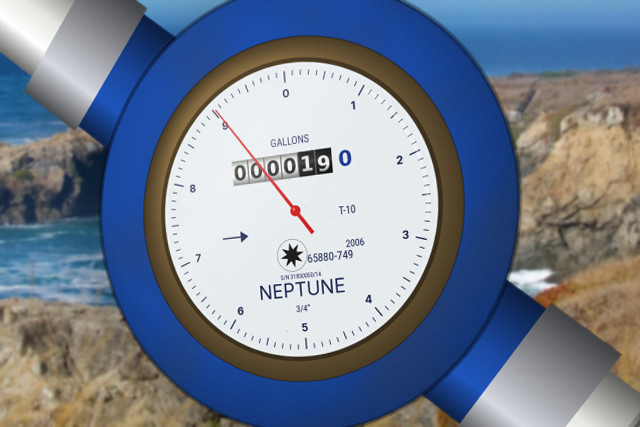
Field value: 189.0,gal
